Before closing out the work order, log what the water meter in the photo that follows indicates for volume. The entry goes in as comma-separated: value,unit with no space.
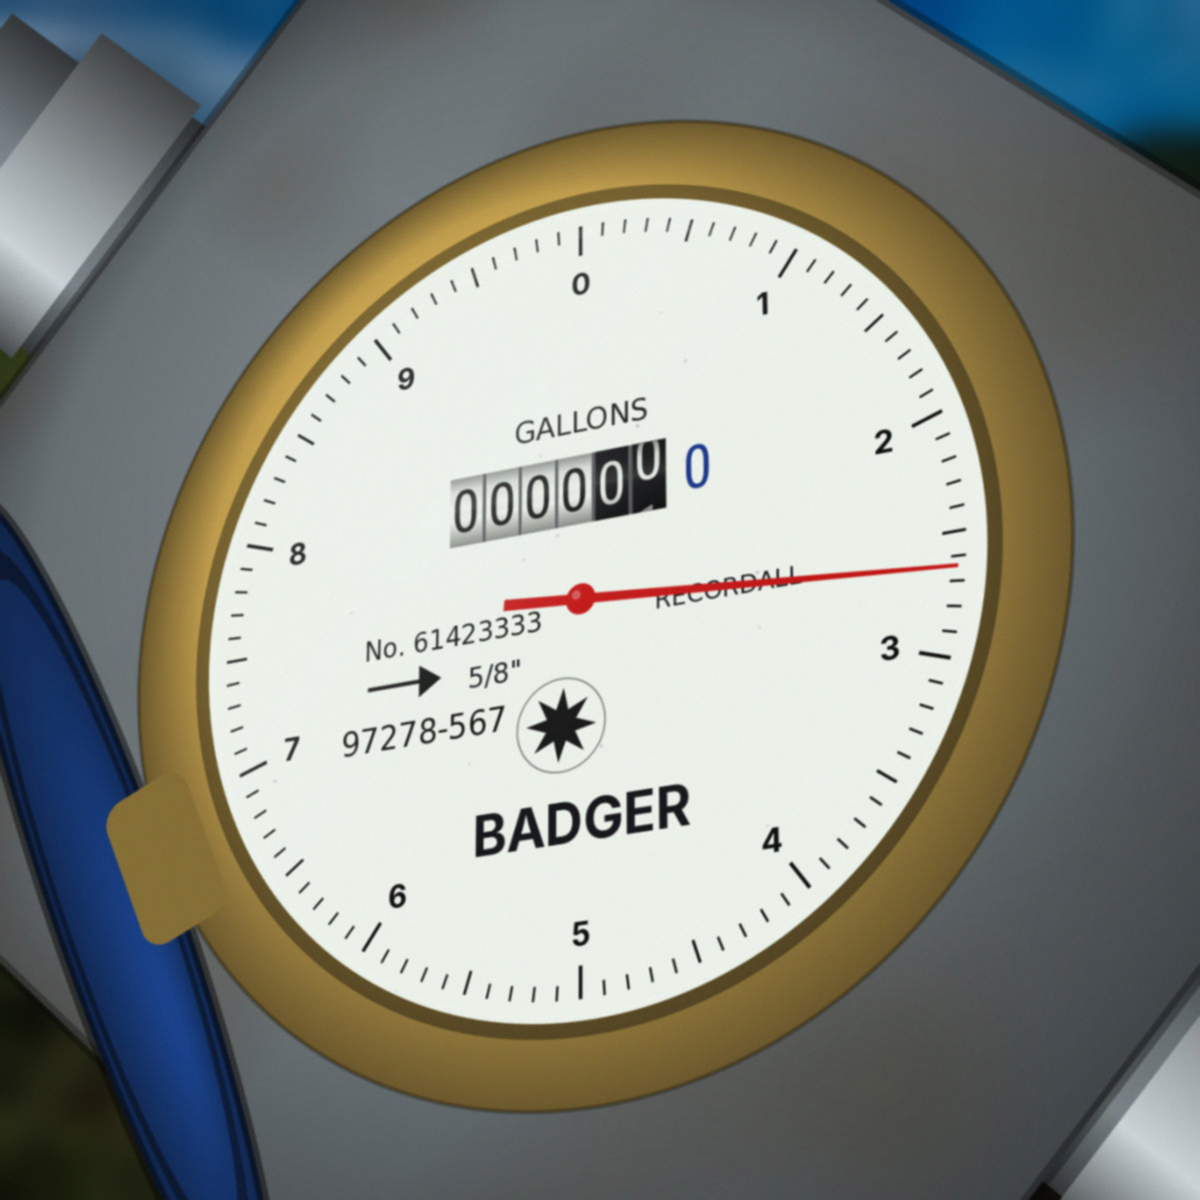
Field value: 2.6,gal
